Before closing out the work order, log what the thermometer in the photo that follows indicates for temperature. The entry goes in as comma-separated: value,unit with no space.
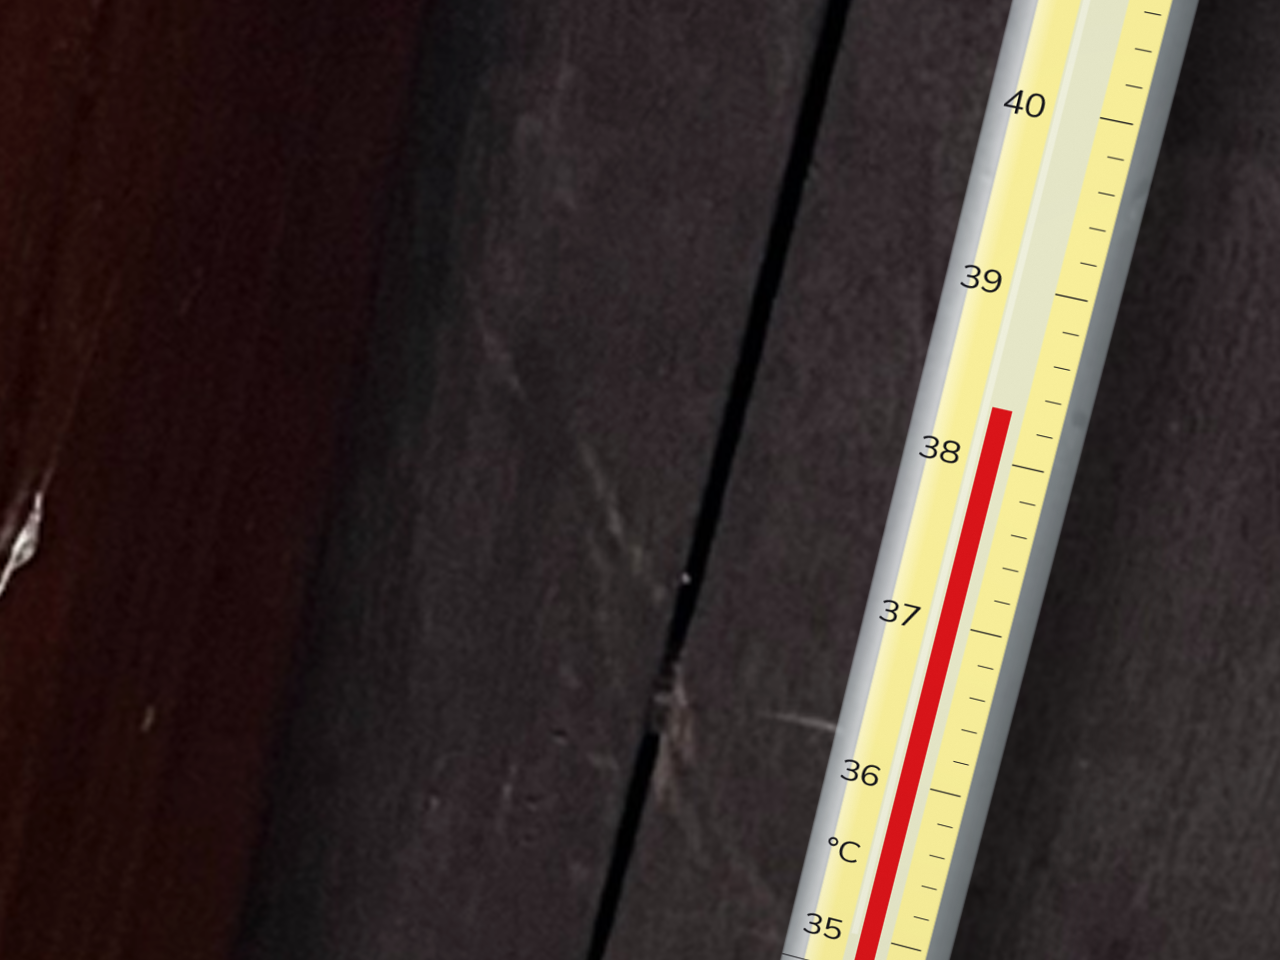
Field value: 38.3,°C
